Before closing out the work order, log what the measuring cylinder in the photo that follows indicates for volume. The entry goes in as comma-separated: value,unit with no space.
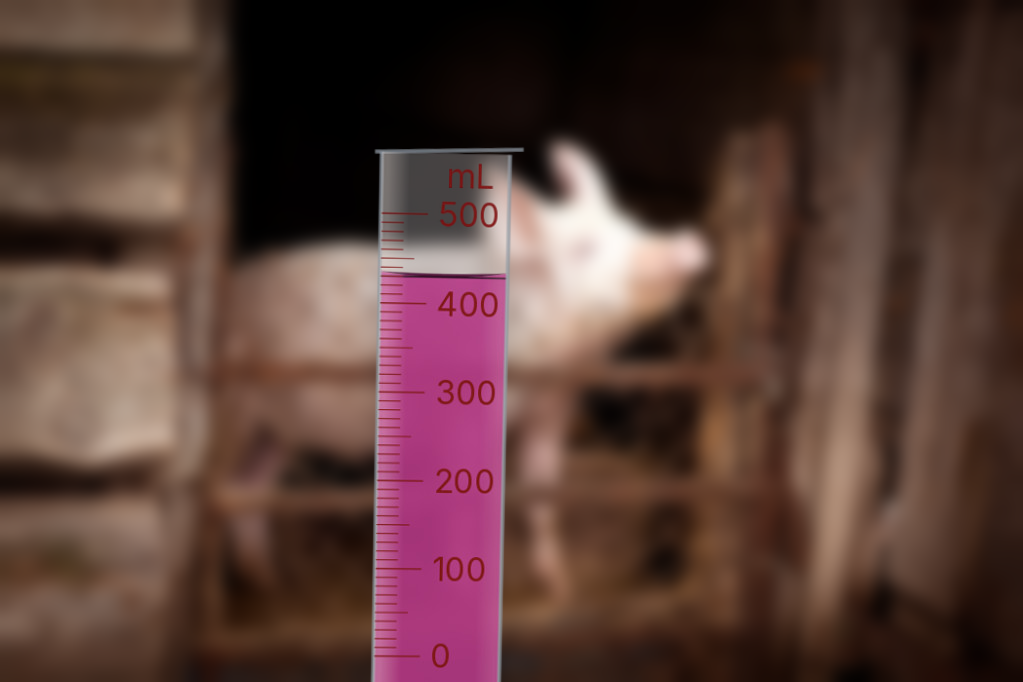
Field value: 430,mL
